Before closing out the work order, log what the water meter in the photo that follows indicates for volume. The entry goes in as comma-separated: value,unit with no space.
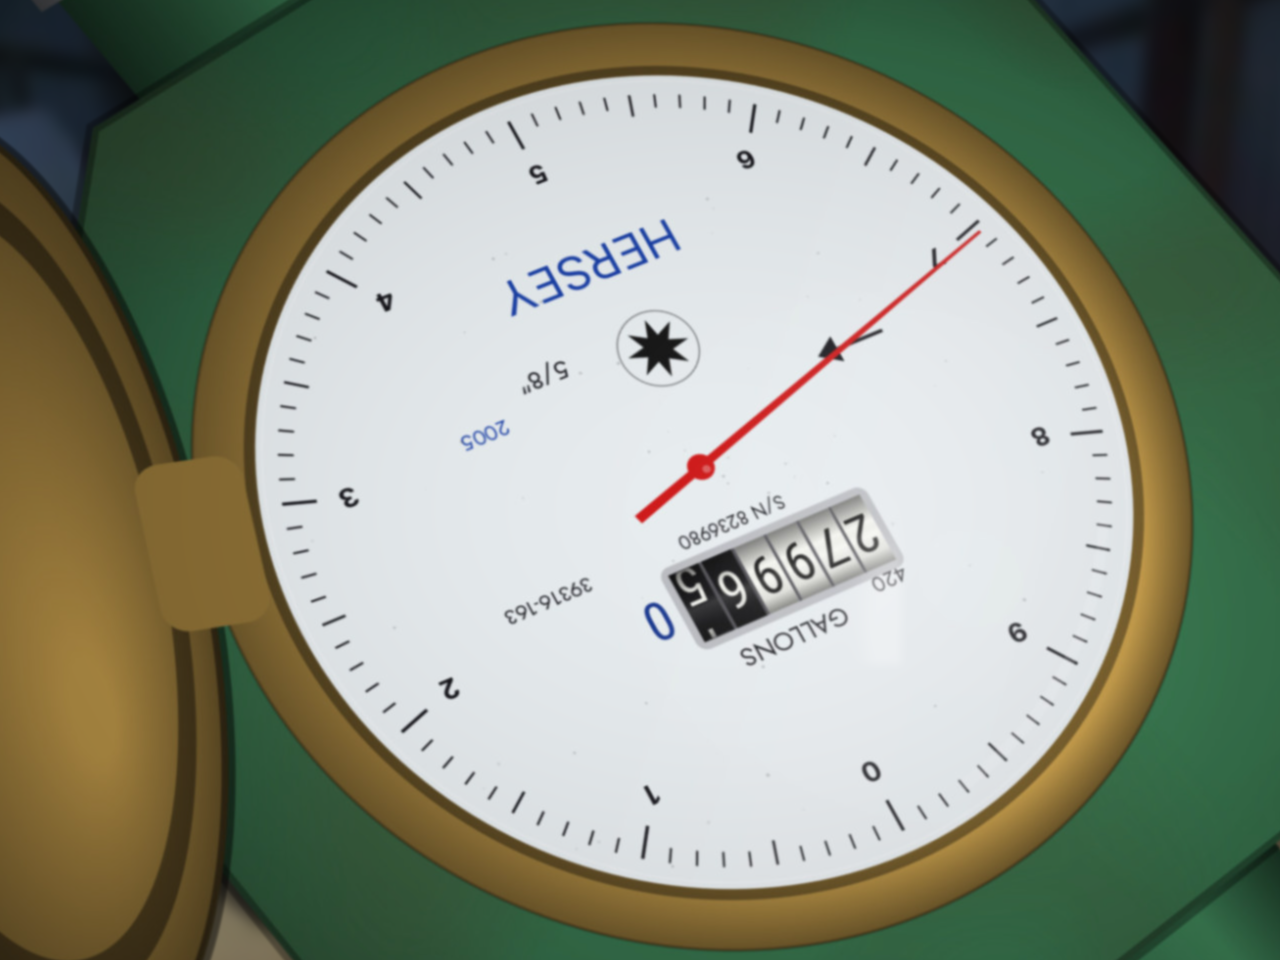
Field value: 2799647.0,gal
